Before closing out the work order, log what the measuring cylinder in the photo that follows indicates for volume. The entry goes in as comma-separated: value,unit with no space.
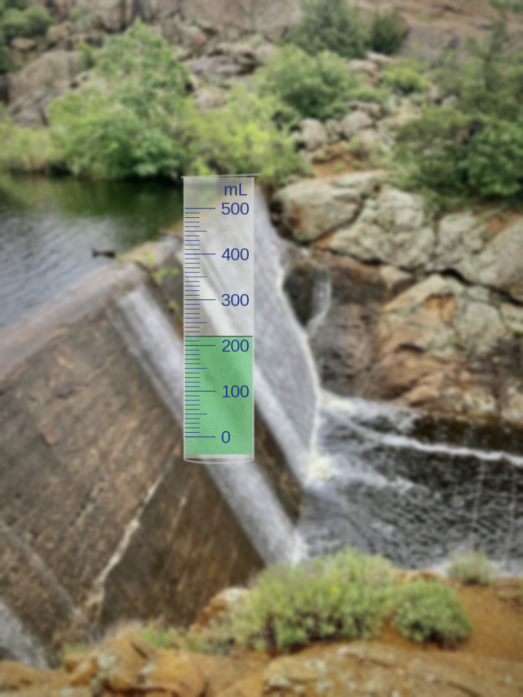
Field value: 220,mL
